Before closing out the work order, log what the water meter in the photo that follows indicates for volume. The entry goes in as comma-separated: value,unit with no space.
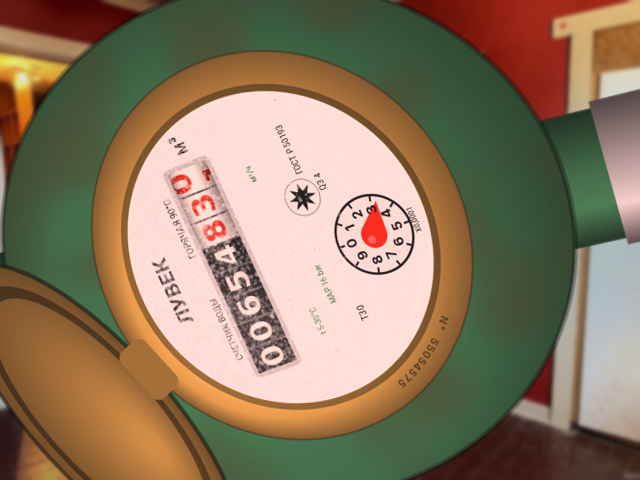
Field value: 654.8303,m³
